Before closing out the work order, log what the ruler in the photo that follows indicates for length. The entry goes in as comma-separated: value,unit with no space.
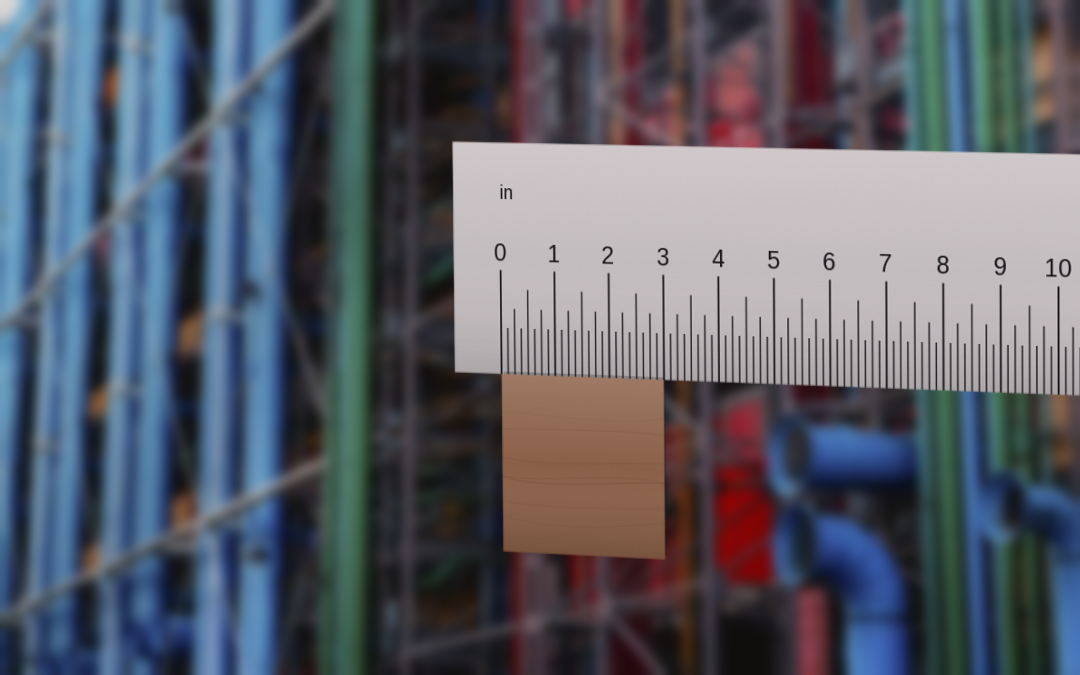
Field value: 3,in
